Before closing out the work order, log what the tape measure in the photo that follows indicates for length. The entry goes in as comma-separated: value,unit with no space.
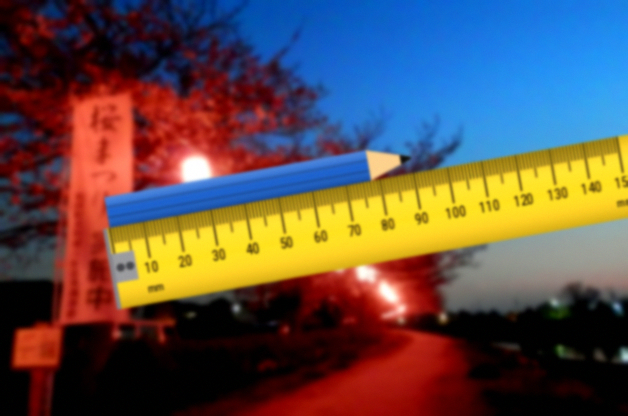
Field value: 90,mm
